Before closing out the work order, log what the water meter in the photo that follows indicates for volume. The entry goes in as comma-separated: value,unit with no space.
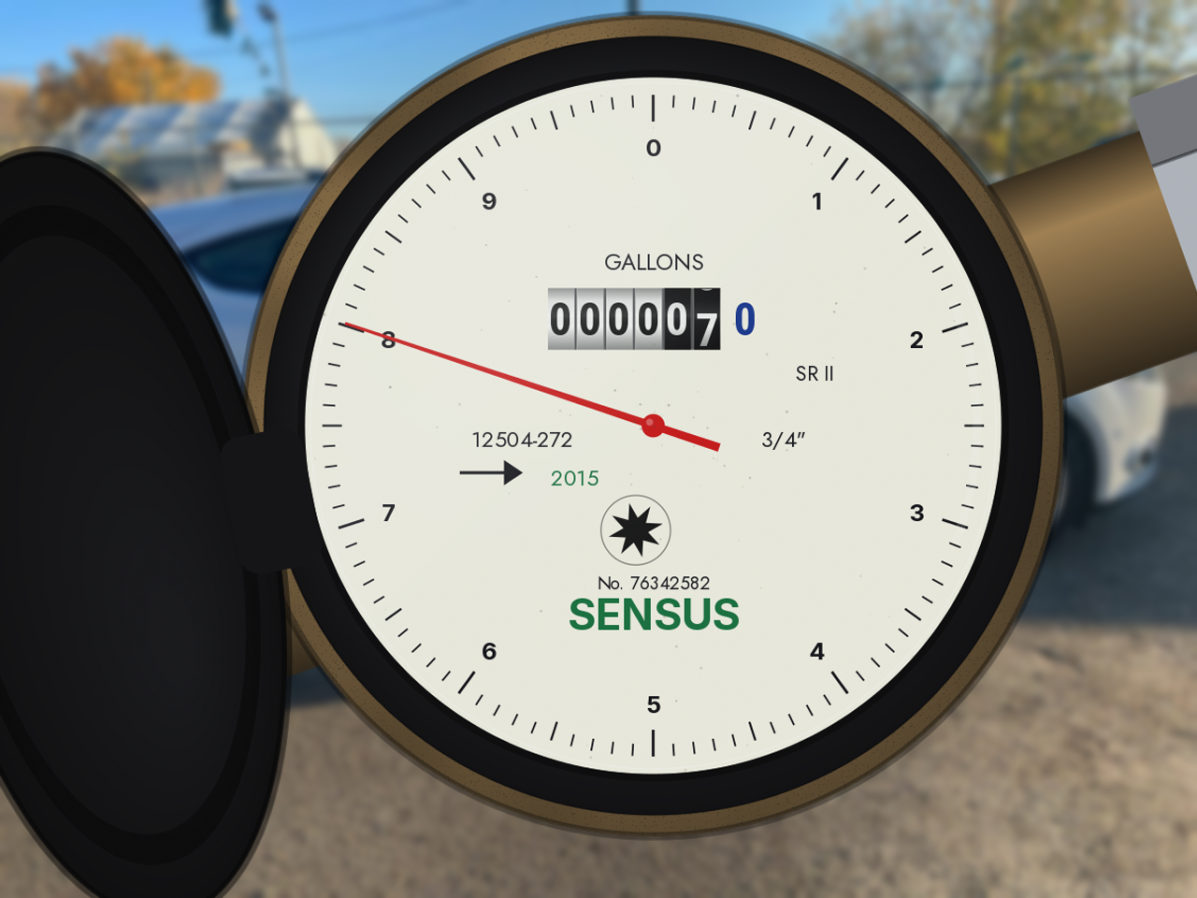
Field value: 68.0,gal
